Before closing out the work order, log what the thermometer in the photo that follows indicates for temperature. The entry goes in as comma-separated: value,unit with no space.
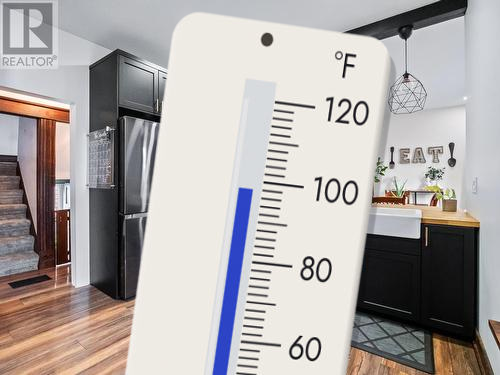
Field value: 98,°F
